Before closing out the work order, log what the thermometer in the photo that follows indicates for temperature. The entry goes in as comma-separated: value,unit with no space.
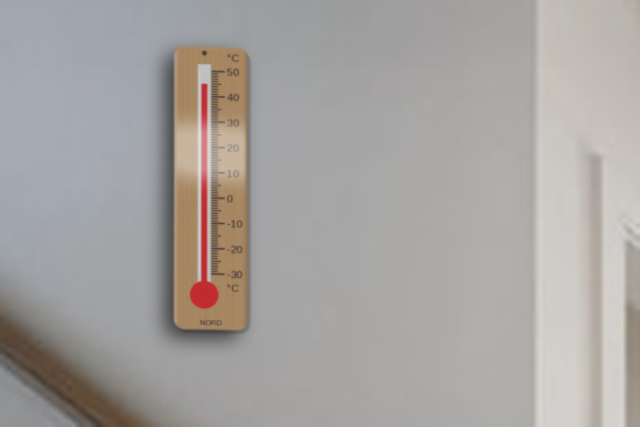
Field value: 45,°C
